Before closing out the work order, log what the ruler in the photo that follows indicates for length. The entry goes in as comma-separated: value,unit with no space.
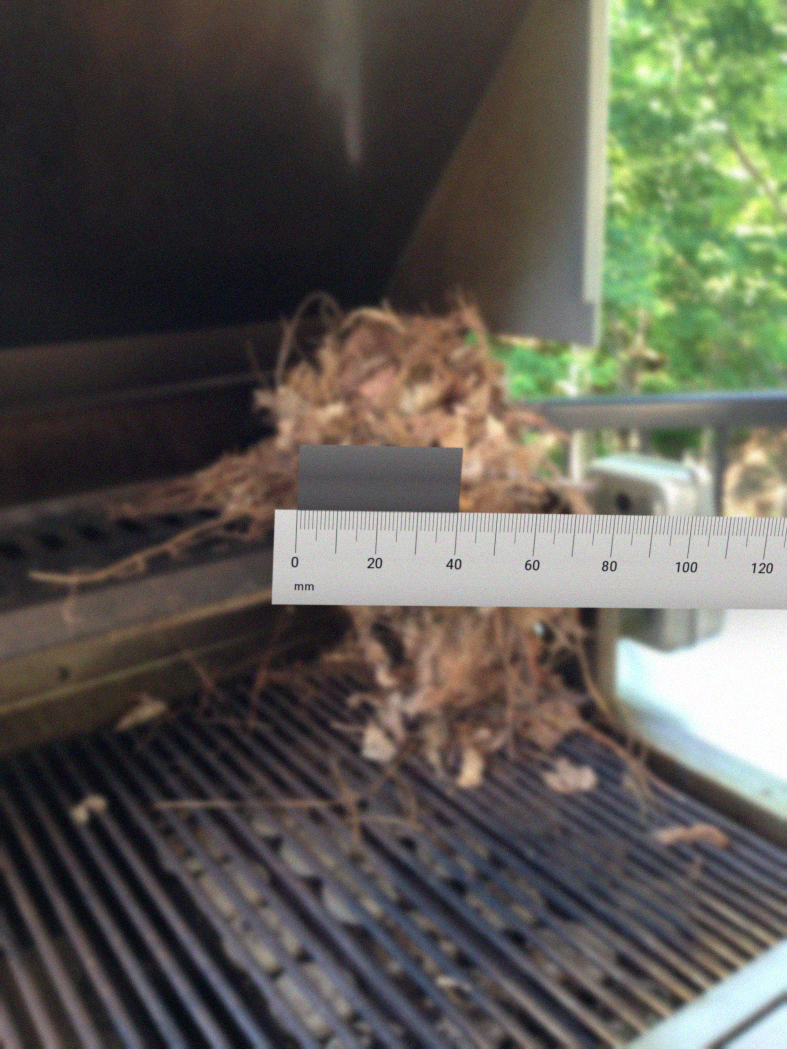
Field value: 40,mm
